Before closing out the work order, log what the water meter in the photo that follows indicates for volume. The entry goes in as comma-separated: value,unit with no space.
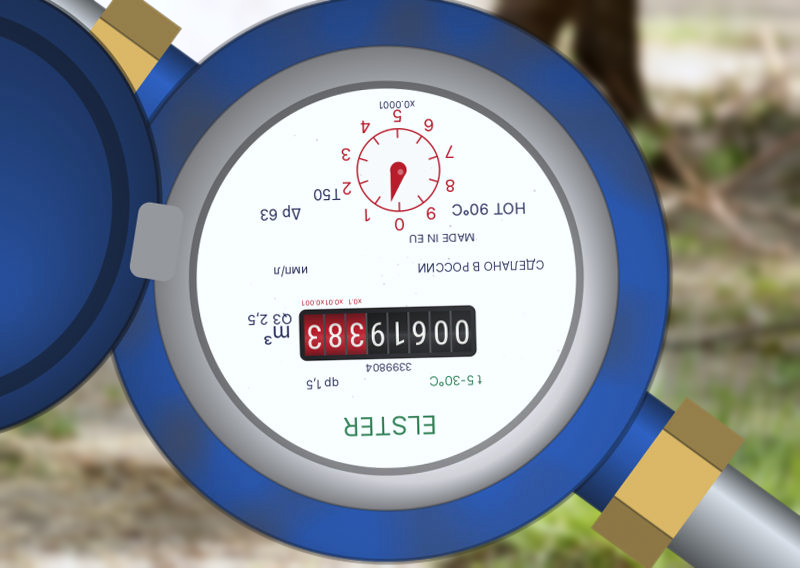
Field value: 619.3830,m³
